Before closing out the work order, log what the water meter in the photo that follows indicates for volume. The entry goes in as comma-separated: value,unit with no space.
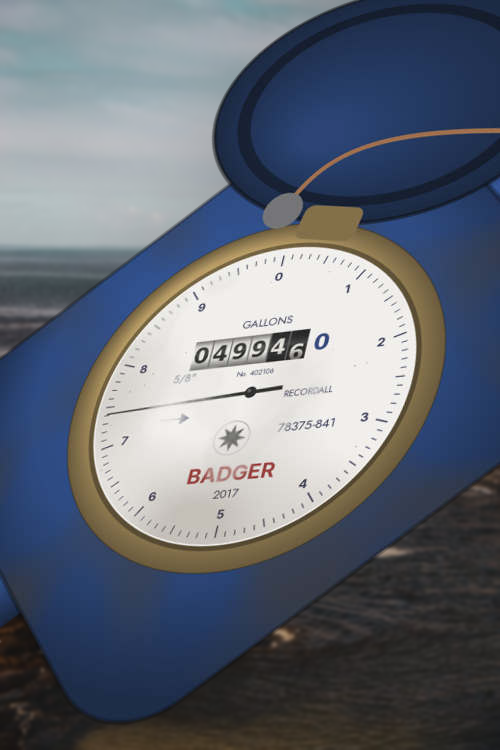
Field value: 499457.4,gal
